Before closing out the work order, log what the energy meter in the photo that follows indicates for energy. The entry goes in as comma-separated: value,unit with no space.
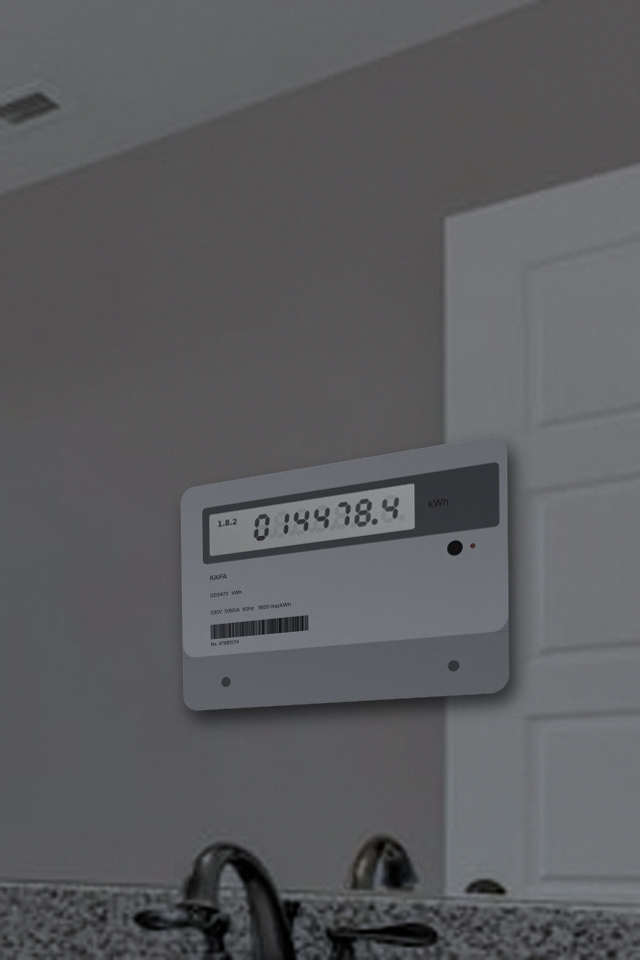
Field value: 14478.4,kWh
